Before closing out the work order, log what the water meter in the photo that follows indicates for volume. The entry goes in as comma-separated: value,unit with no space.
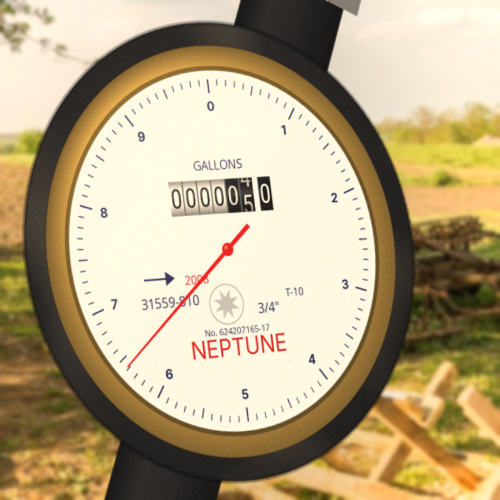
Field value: 46.4,gal
